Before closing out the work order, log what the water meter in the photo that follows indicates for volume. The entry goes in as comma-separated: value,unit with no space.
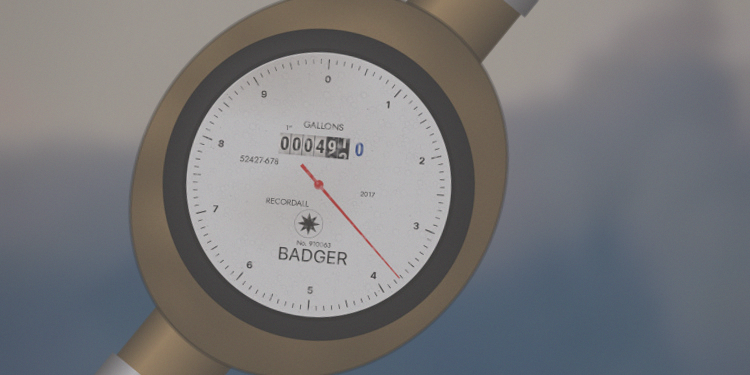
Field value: 4913.7,gal
